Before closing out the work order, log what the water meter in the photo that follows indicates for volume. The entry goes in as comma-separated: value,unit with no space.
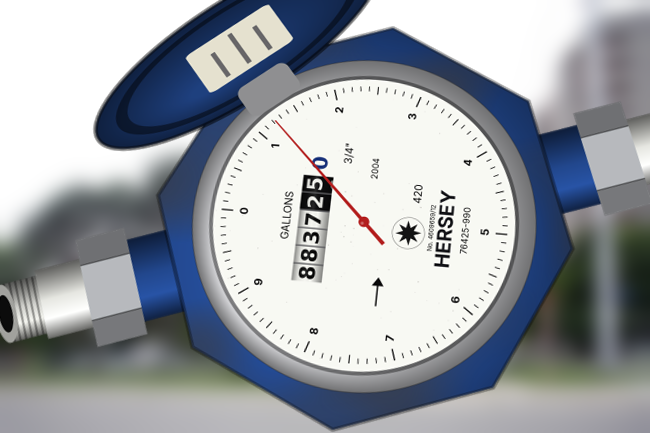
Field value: 8837251.2,gal
